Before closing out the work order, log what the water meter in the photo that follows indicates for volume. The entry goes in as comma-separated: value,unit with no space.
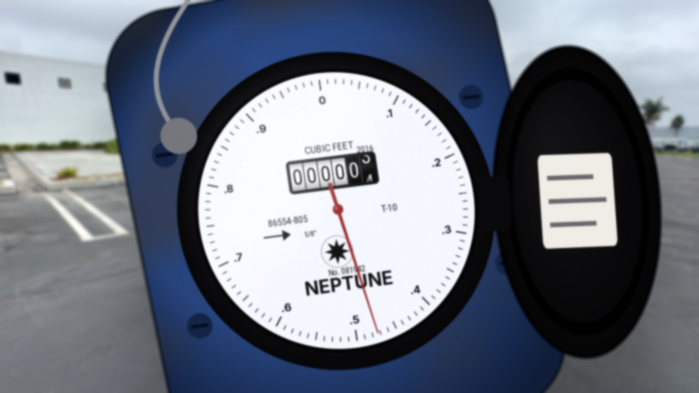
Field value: 3.47,ft³
